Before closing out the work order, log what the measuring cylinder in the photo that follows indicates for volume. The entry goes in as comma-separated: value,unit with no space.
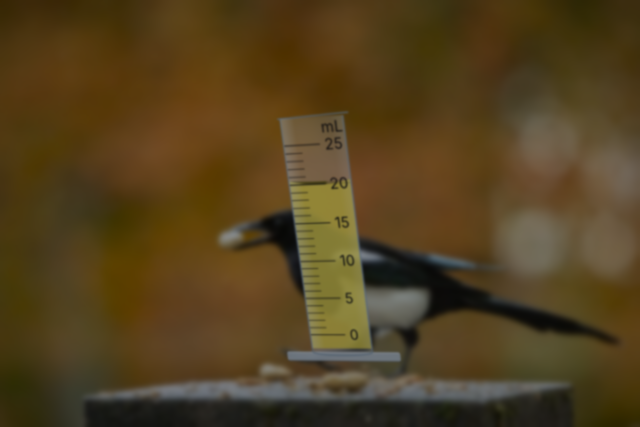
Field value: 20,mL
